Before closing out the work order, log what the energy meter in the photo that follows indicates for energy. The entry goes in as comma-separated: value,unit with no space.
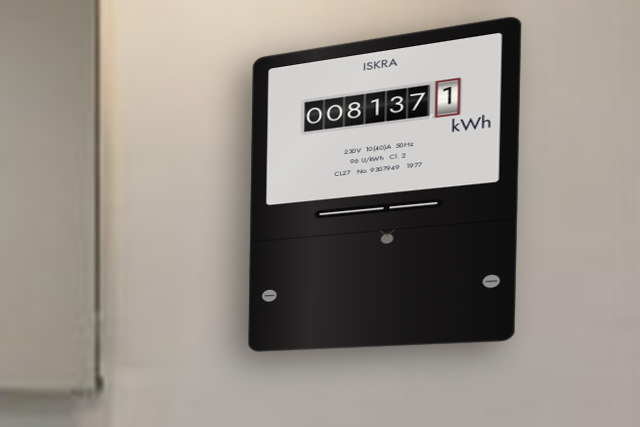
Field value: 8137.1,kWh
